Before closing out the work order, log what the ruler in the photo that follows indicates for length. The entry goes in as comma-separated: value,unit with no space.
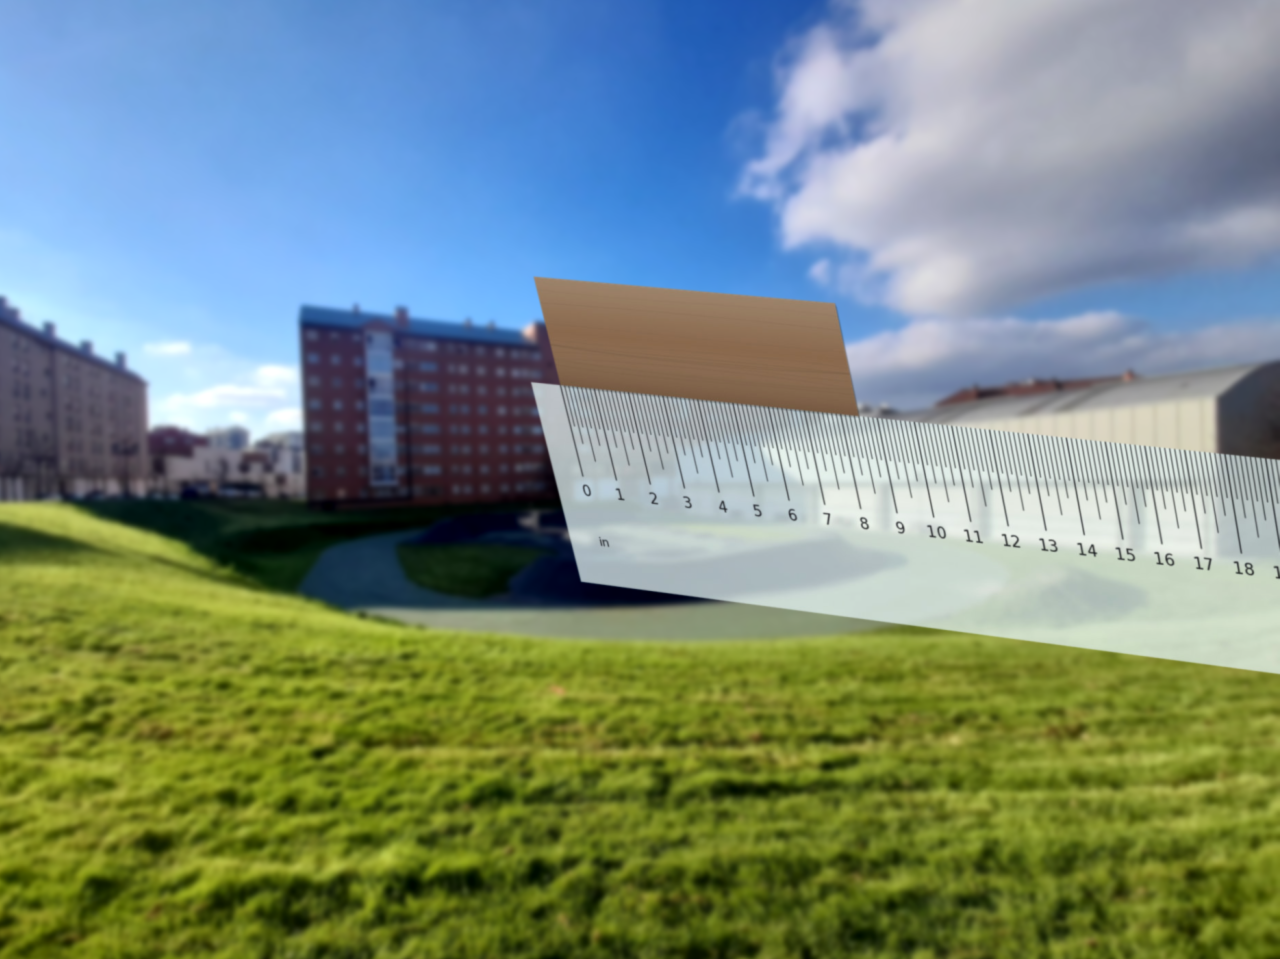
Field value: 8.5,in
